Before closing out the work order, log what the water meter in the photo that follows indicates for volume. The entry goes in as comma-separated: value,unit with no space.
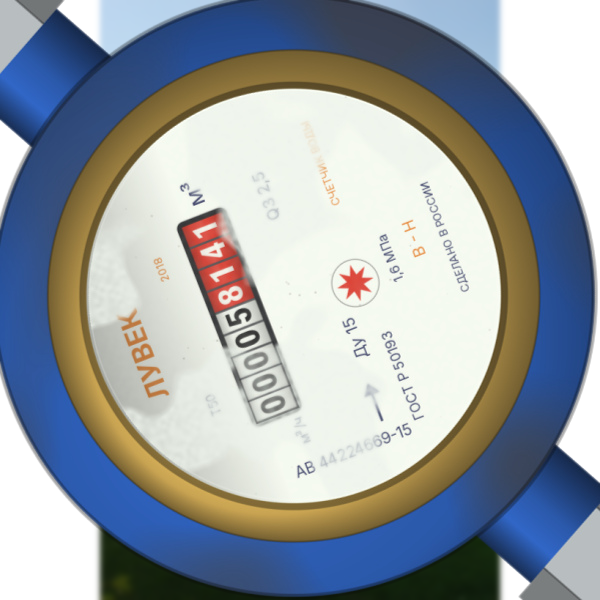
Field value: 5.8141,m³
